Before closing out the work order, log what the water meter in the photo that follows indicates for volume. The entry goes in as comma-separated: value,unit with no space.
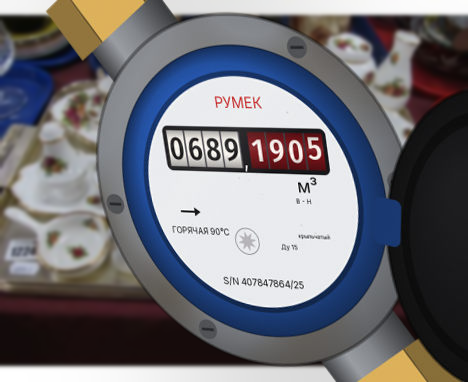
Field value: 689.1905,m³
